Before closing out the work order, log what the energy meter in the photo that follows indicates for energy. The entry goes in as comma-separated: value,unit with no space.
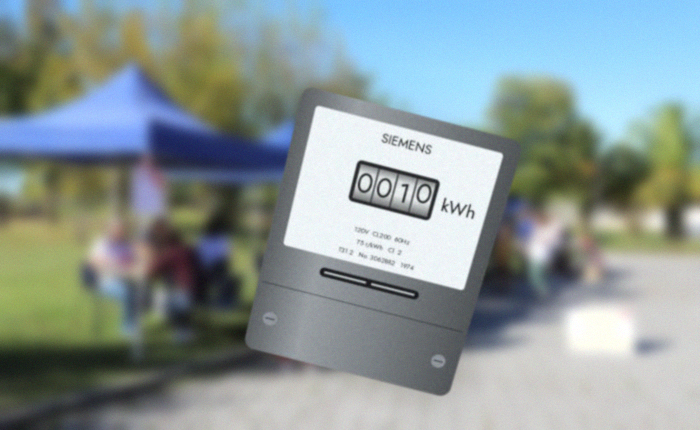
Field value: 10,kWh
